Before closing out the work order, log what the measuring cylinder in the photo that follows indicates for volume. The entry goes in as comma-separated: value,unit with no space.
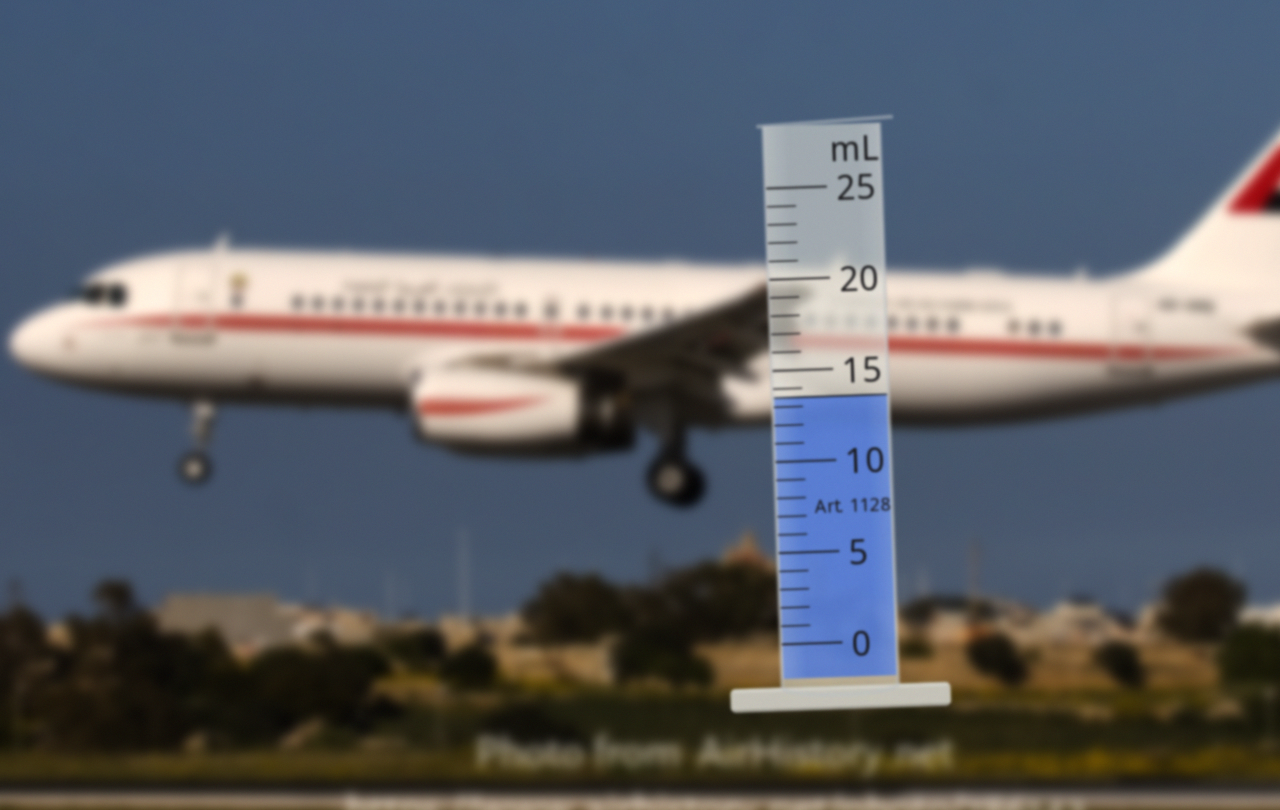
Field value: 13.5,mL
